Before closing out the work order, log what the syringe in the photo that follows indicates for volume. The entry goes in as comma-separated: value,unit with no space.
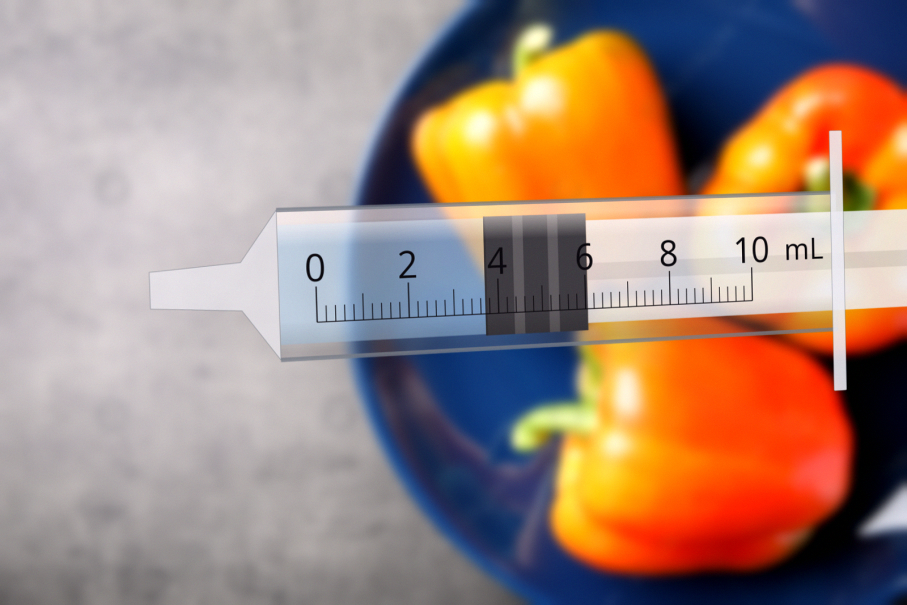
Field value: 3.7,mL
